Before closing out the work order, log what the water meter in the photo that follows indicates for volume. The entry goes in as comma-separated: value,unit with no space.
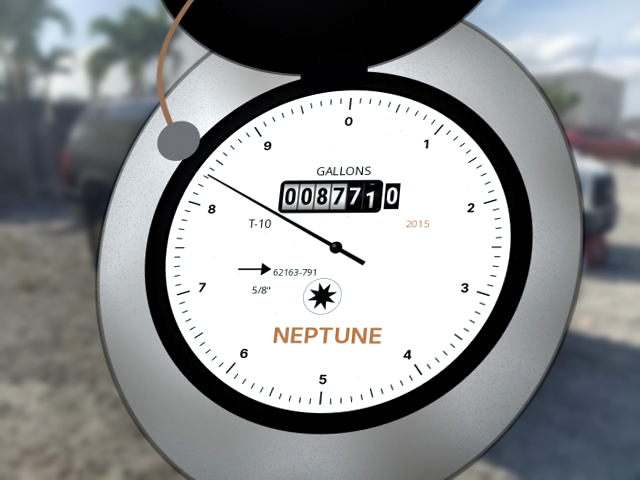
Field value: 87708.3,gal
